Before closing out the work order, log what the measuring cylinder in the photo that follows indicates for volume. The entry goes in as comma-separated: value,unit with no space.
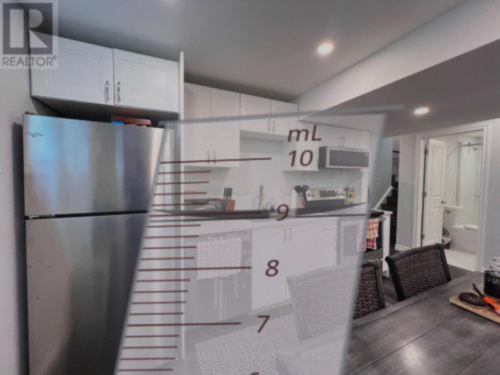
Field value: 8.9,mL
